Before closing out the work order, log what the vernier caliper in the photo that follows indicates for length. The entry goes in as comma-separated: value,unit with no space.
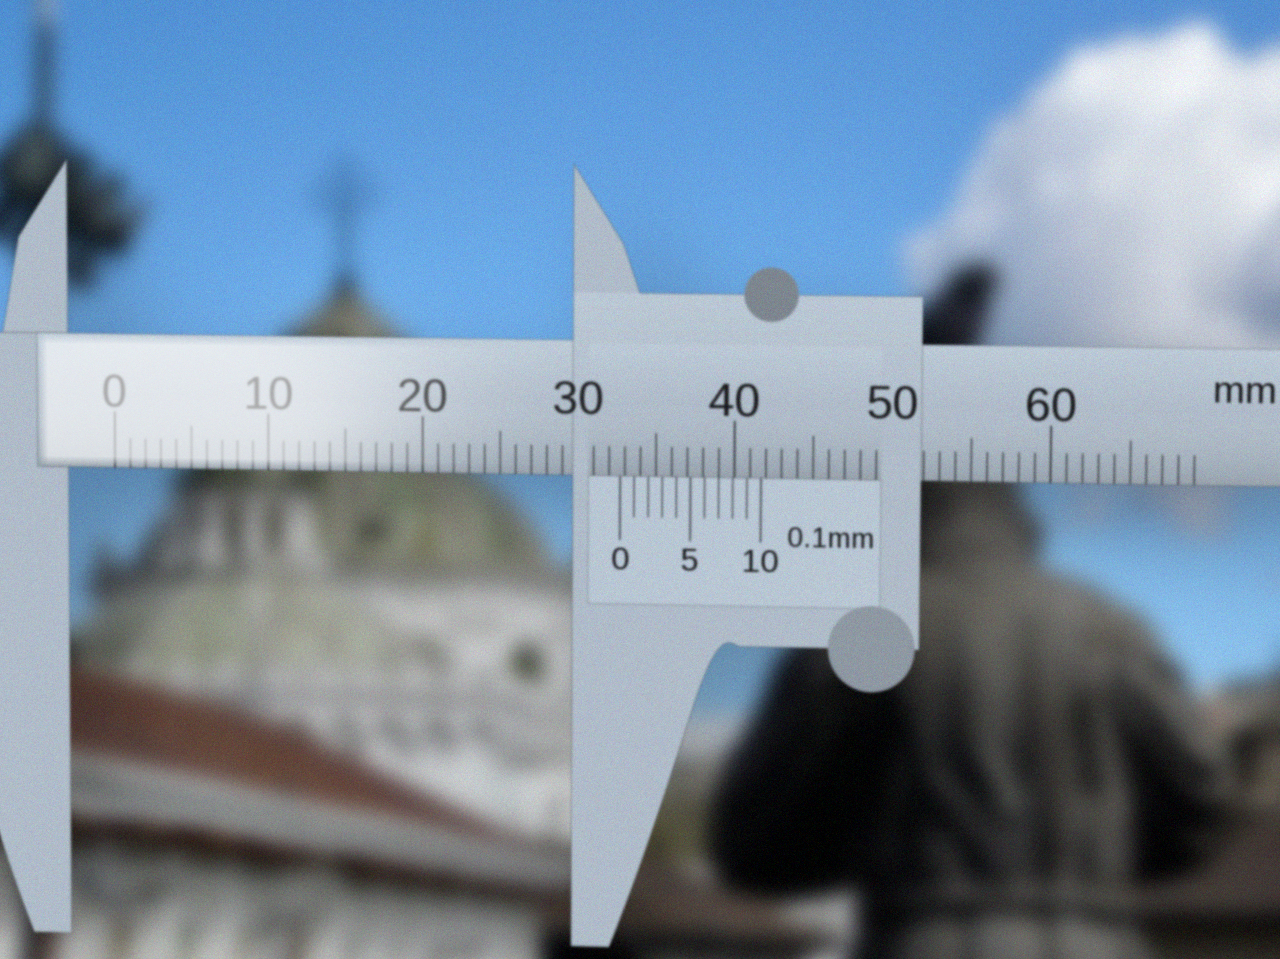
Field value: 32.7,mm
